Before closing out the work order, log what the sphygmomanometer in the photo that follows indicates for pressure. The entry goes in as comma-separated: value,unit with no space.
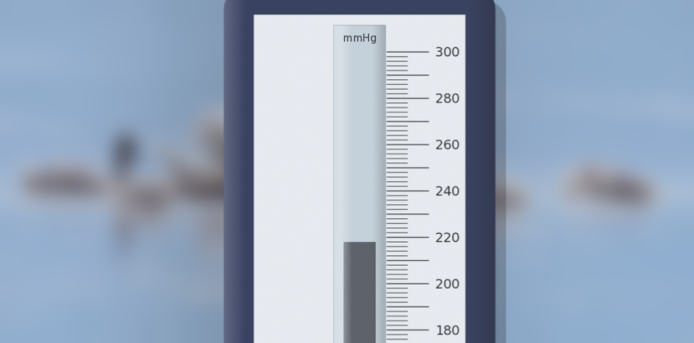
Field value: 218,mmHg
